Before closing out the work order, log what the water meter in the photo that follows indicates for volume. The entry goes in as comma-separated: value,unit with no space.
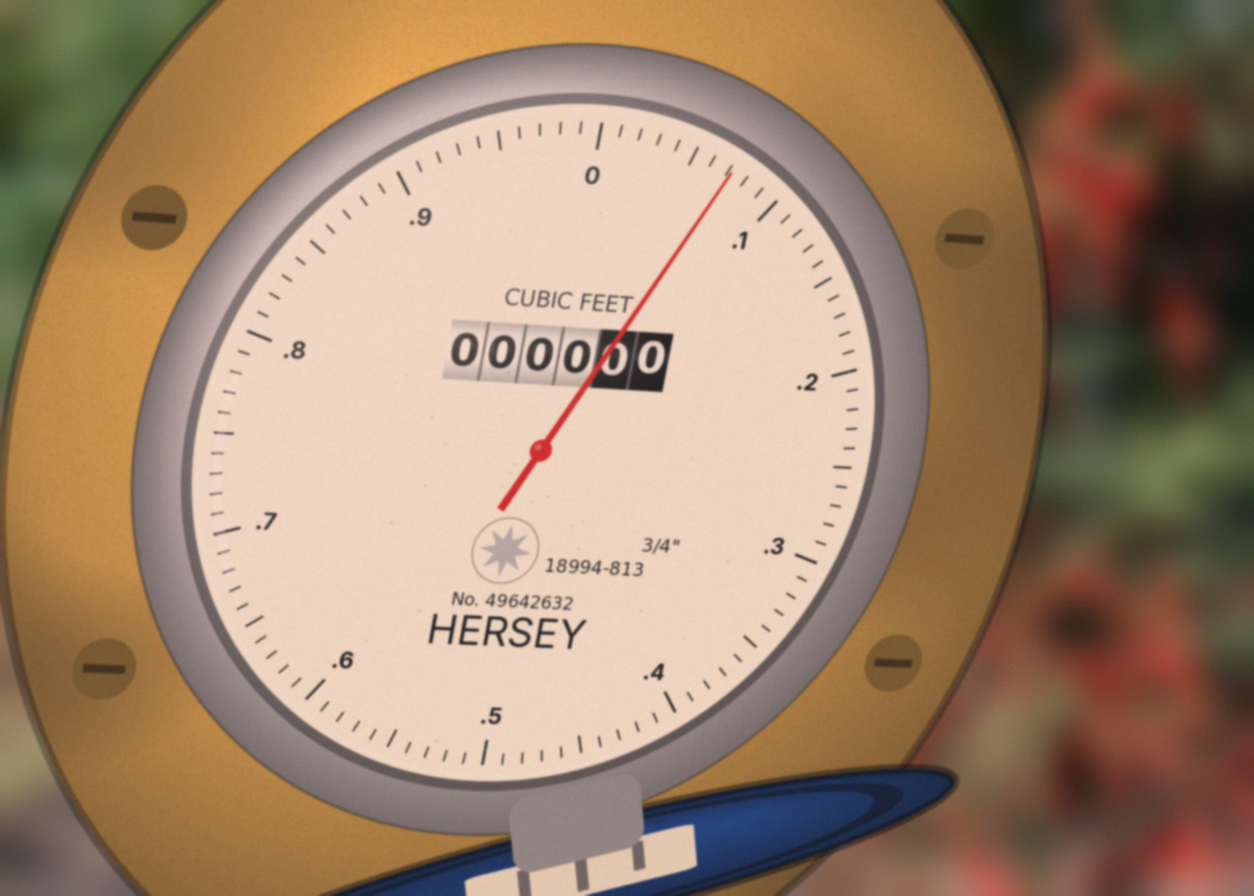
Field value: 0.07,ft³
